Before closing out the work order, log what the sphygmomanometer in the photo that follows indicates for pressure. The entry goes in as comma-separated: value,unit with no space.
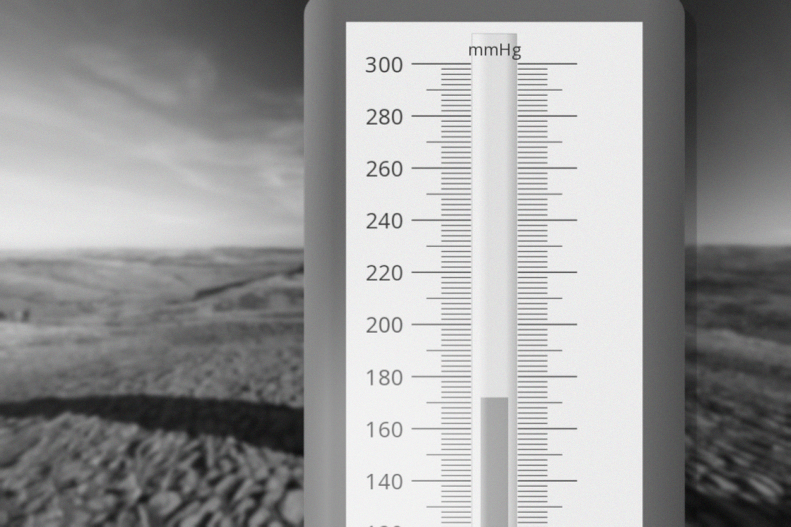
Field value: 172,mmHg
